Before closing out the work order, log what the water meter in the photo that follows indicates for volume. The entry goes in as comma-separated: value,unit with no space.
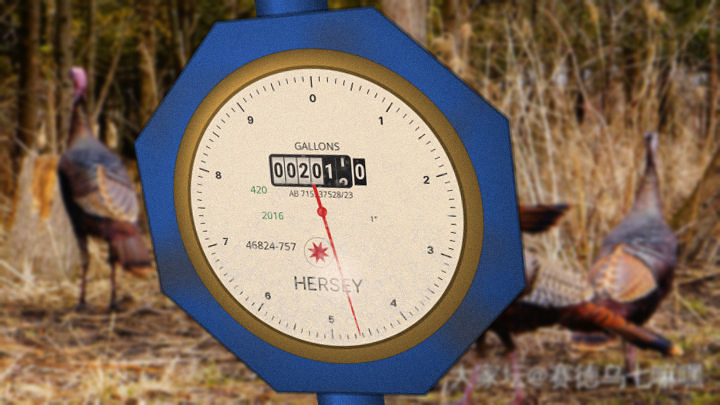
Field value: 20114.6,gal
